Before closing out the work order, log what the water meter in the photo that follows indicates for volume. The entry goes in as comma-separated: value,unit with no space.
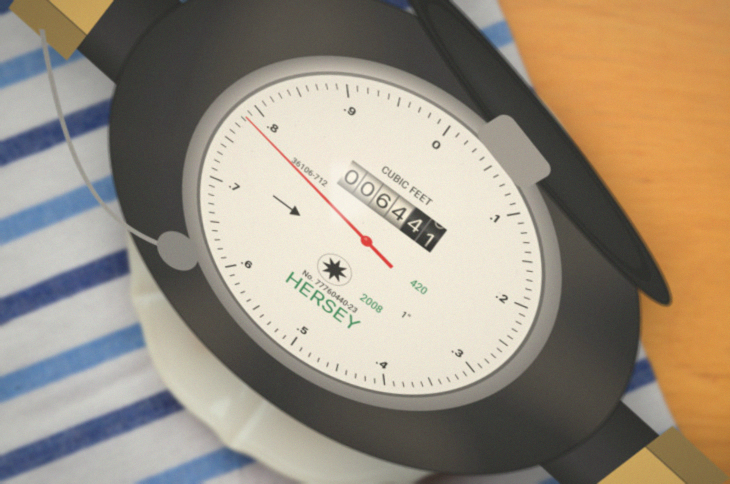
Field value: 6440.78,ft³
